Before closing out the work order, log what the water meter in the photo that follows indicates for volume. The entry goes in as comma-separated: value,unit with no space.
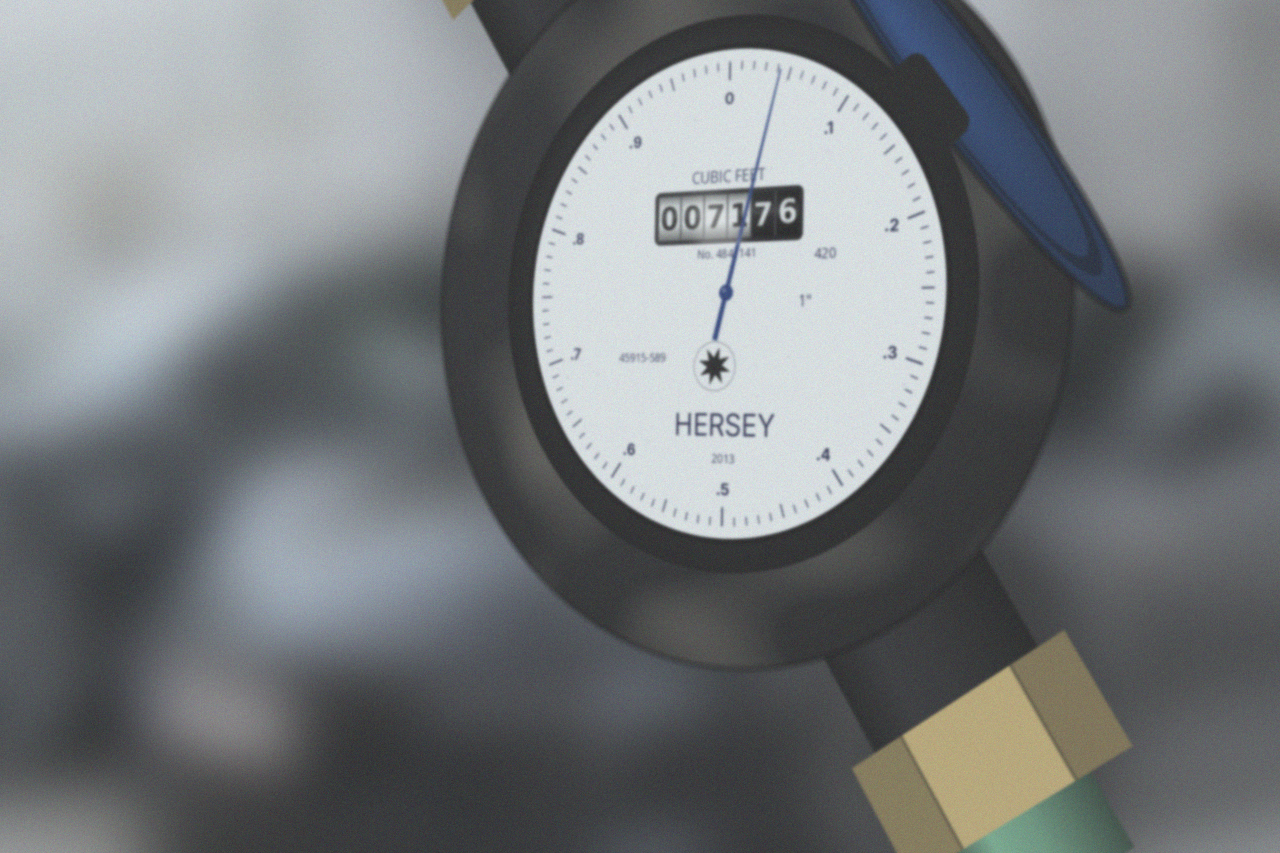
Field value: 7176.04,ft³
